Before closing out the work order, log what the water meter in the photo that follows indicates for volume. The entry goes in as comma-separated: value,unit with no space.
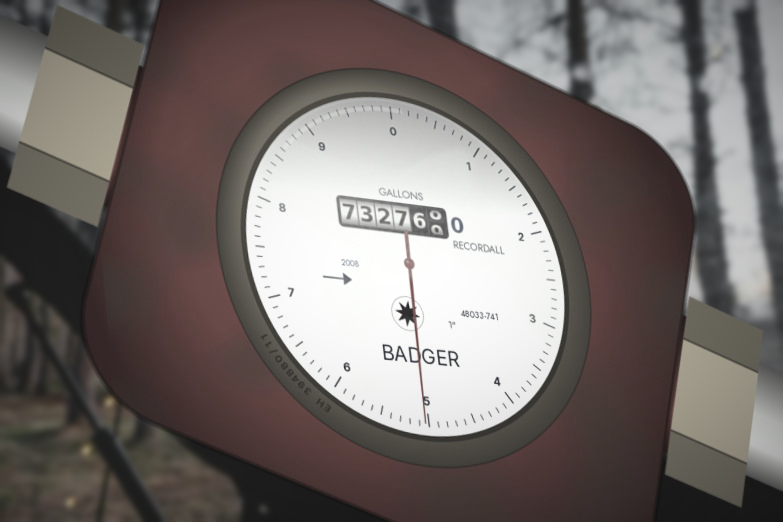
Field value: 7327685.0,gal
